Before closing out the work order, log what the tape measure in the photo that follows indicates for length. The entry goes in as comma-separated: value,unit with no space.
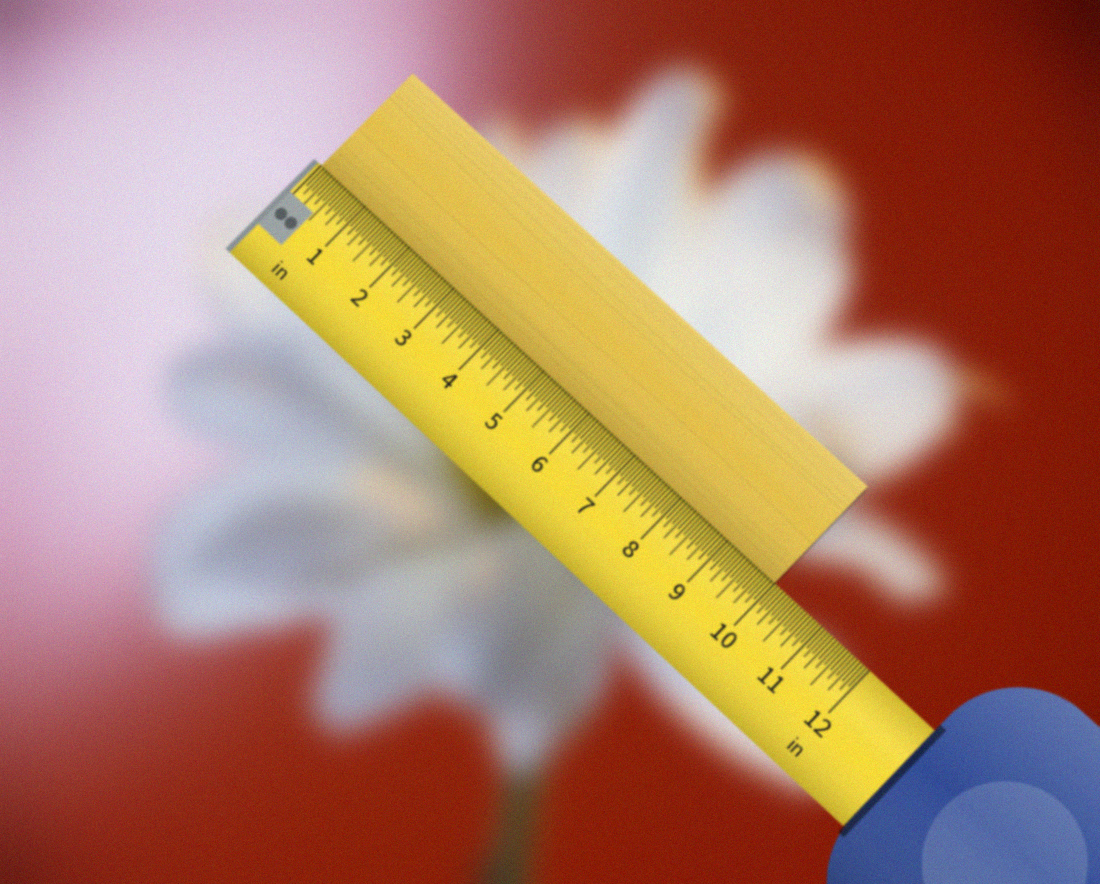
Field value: 10,in
